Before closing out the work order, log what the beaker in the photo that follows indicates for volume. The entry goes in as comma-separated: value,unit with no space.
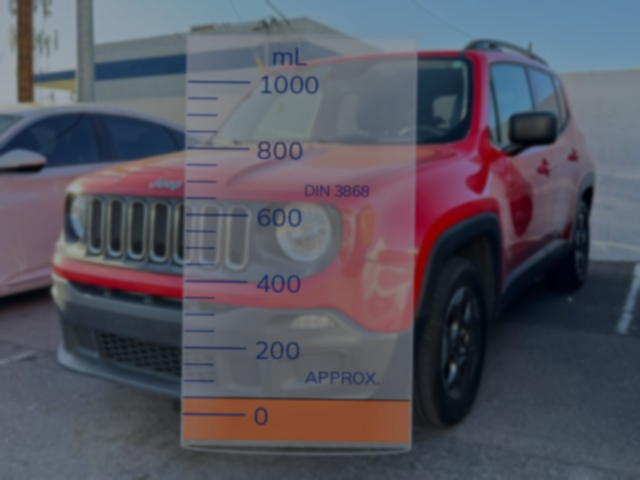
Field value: 50,mL
